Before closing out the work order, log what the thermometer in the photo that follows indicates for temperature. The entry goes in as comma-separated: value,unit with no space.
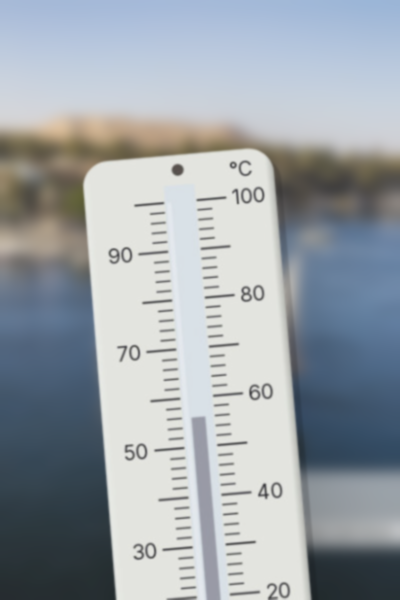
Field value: 56,°C
